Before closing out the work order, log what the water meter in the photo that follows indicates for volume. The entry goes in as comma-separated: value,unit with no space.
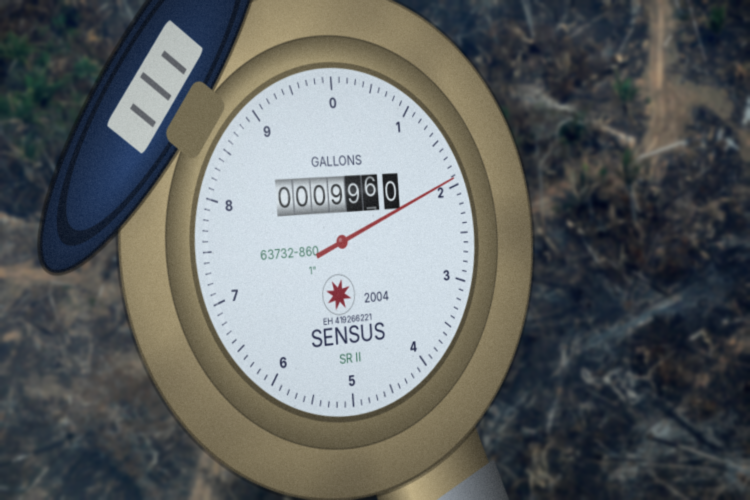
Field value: 9961.9,gal
